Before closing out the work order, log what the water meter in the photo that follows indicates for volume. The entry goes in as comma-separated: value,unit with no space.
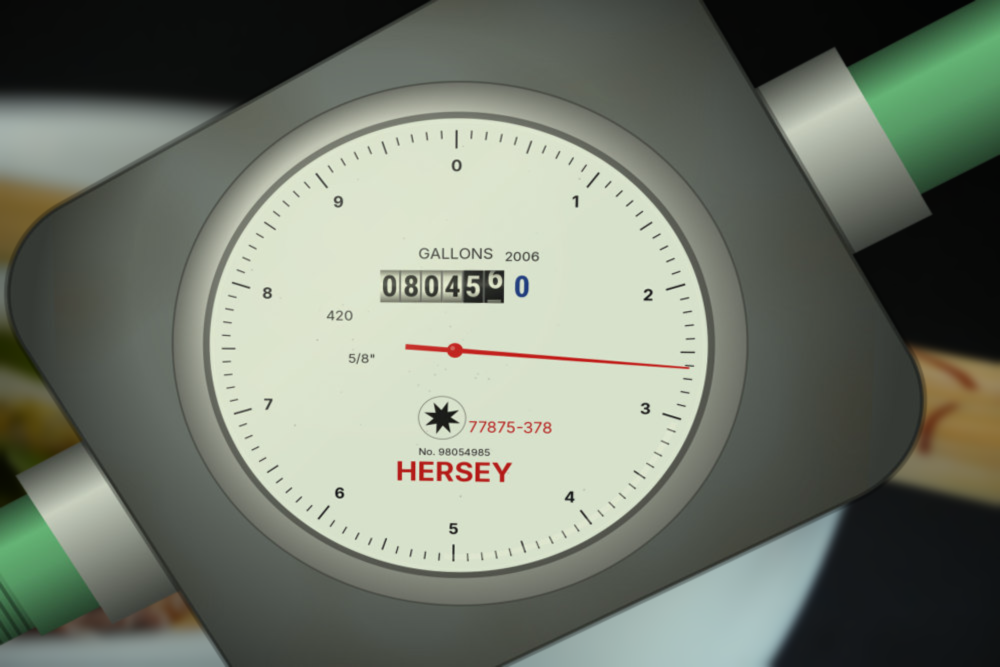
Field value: 804562.6,gal
